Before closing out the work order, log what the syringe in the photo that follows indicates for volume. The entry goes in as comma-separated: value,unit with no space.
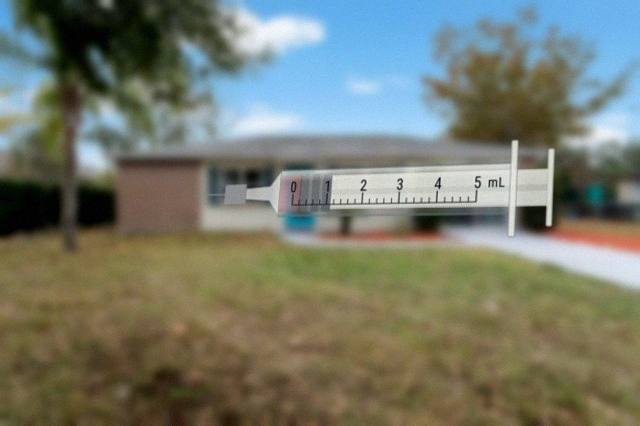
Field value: 0.2,mL
